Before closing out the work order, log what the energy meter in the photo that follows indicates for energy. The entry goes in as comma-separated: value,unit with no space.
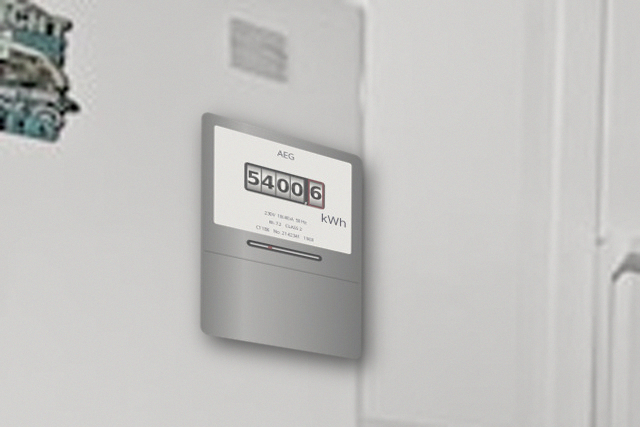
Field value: 5400.6,kWh
